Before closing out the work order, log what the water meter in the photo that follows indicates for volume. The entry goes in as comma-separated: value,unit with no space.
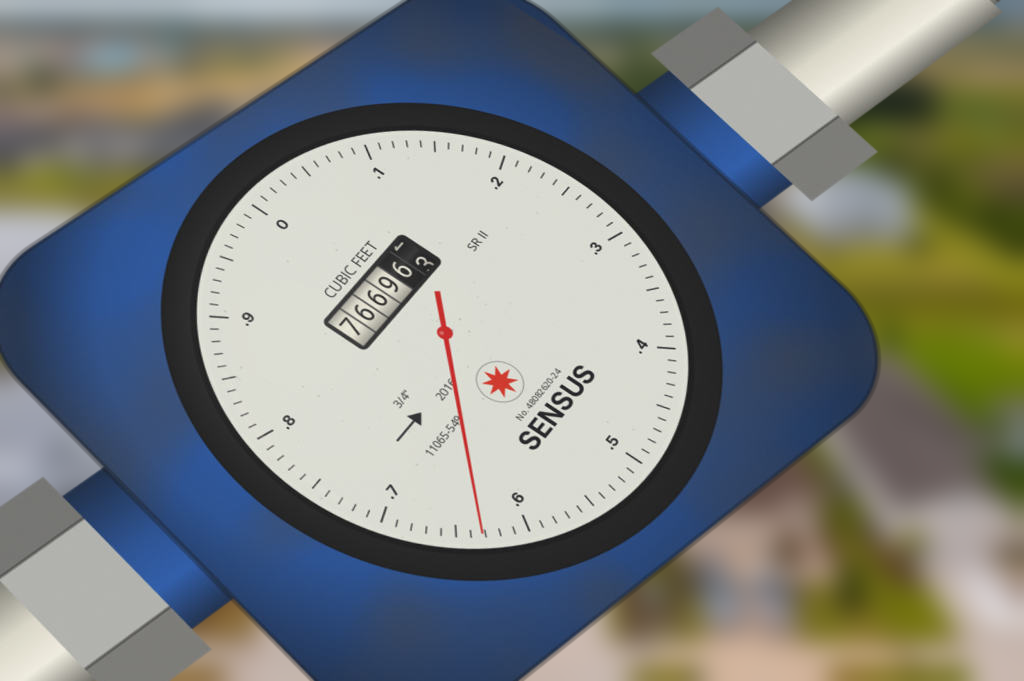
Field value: 766962.63,ft³
